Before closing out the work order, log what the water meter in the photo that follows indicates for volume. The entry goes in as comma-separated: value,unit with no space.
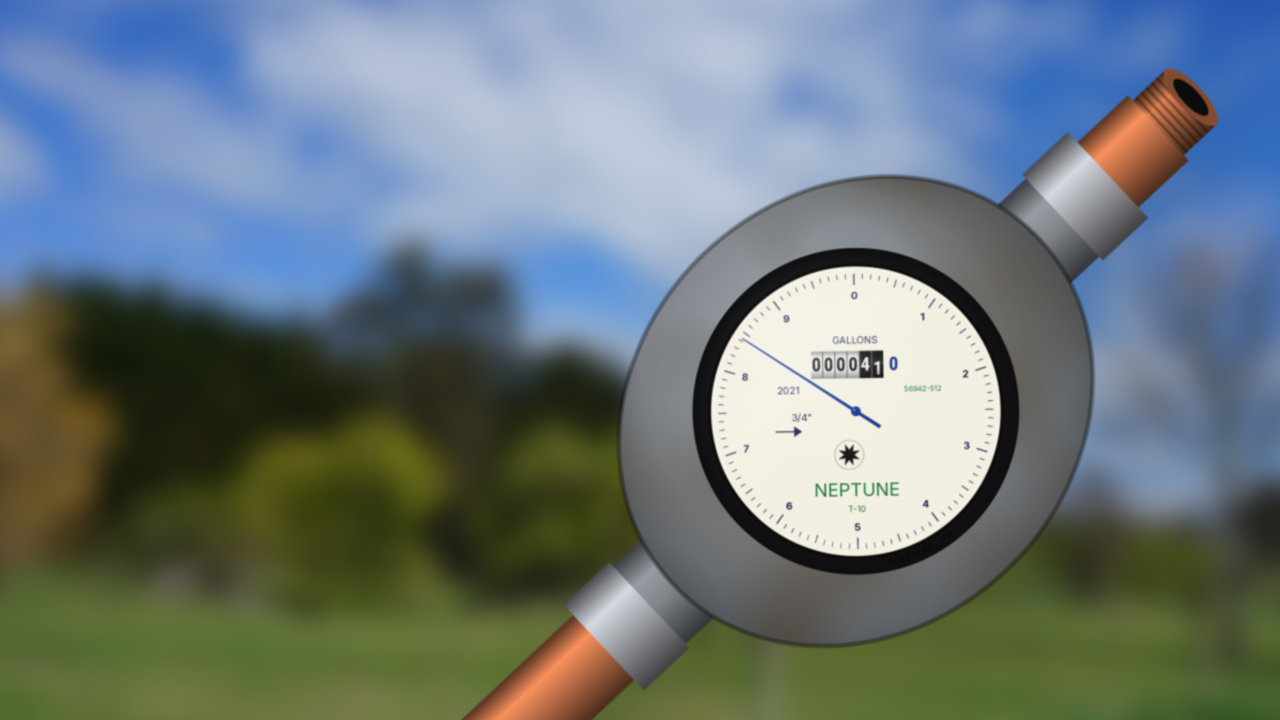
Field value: 408.4,gal
